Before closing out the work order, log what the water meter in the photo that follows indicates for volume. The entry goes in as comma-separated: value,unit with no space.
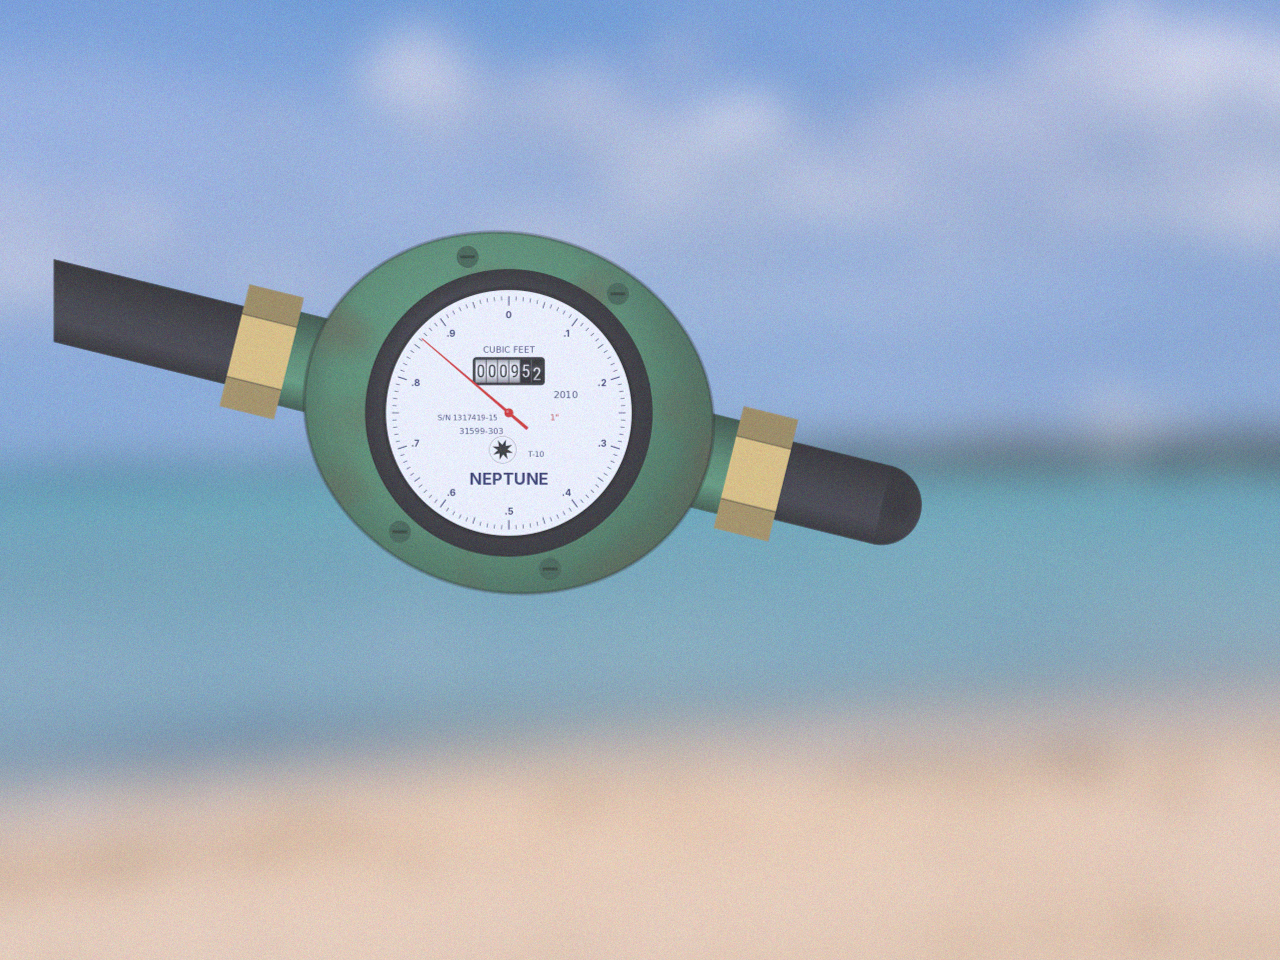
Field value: 951.86,ft³
